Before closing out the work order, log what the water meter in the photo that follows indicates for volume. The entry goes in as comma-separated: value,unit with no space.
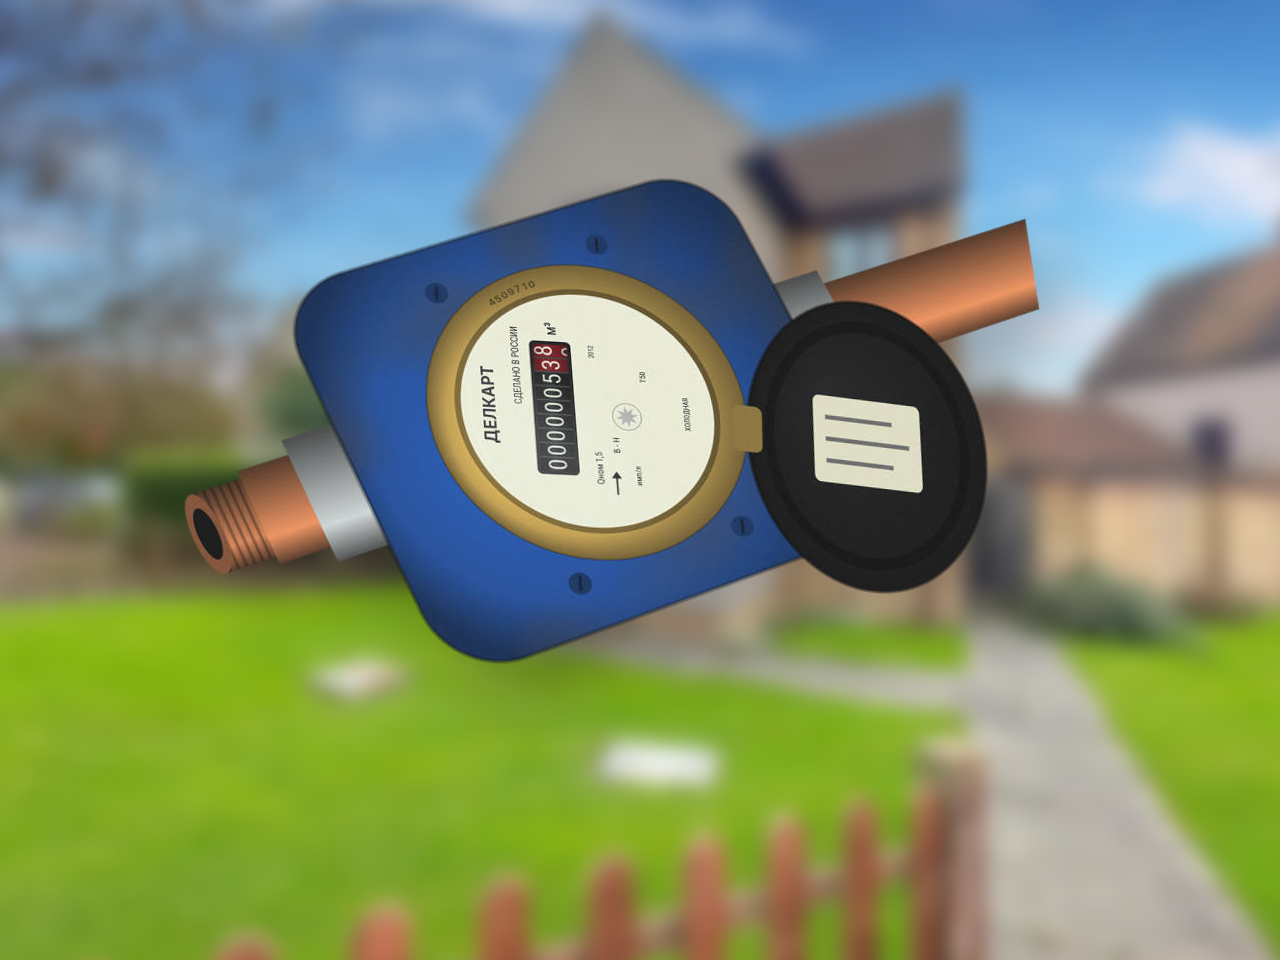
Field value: 5.38,m³
